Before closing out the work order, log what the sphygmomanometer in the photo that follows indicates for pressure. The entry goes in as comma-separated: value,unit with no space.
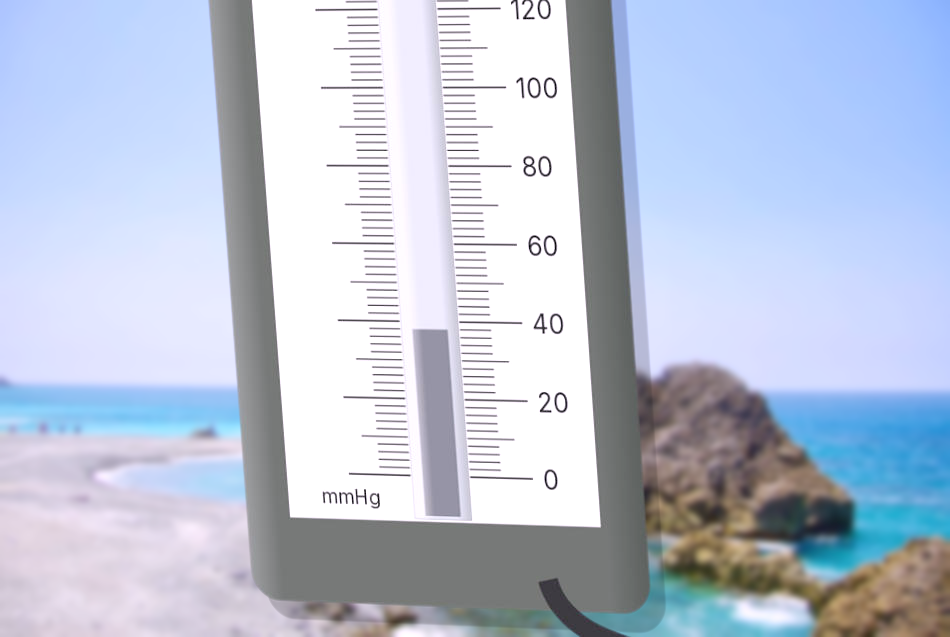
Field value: 38,mmHg
